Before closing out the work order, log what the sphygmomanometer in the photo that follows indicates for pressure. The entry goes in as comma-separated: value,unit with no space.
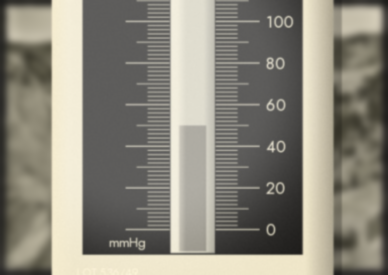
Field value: 50,mmHg
